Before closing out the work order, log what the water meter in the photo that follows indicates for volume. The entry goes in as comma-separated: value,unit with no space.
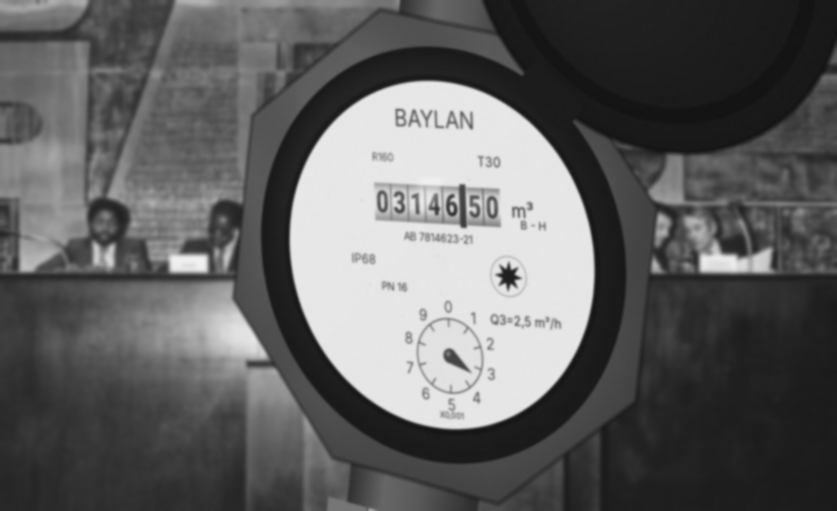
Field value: 3146.503,m³
